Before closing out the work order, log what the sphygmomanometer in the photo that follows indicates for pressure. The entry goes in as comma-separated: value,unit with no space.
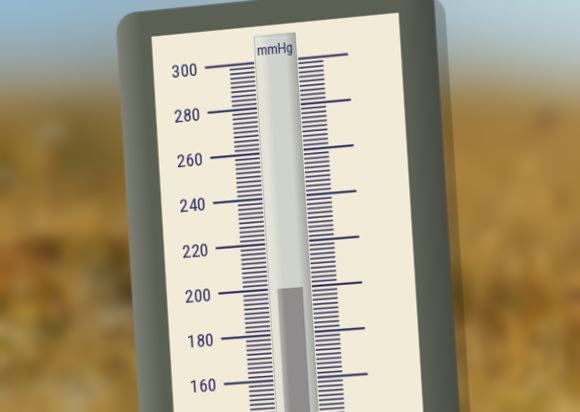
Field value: 200,mmHg
